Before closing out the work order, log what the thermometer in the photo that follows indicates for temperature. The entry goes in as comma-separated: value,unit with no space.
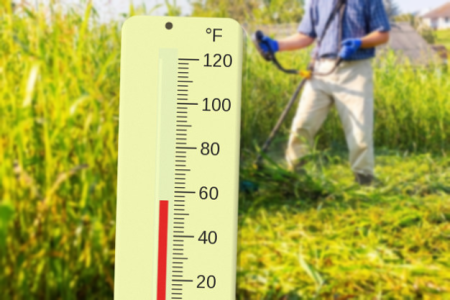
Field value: 56,°F
